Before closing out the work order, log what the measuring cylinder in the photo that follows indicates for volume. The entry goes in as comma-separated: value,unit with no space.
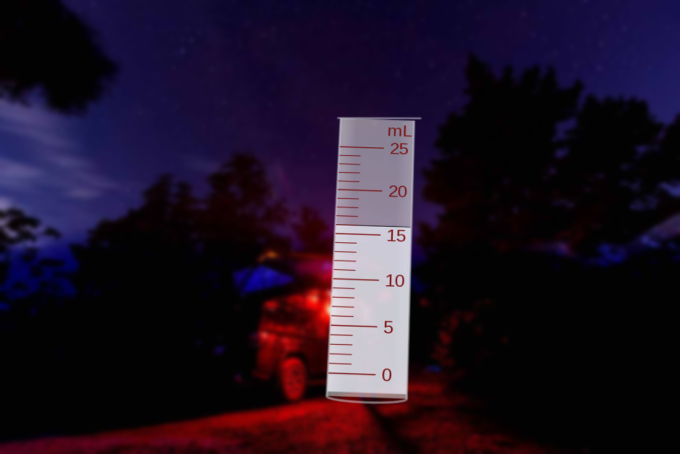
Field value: 16,mL
